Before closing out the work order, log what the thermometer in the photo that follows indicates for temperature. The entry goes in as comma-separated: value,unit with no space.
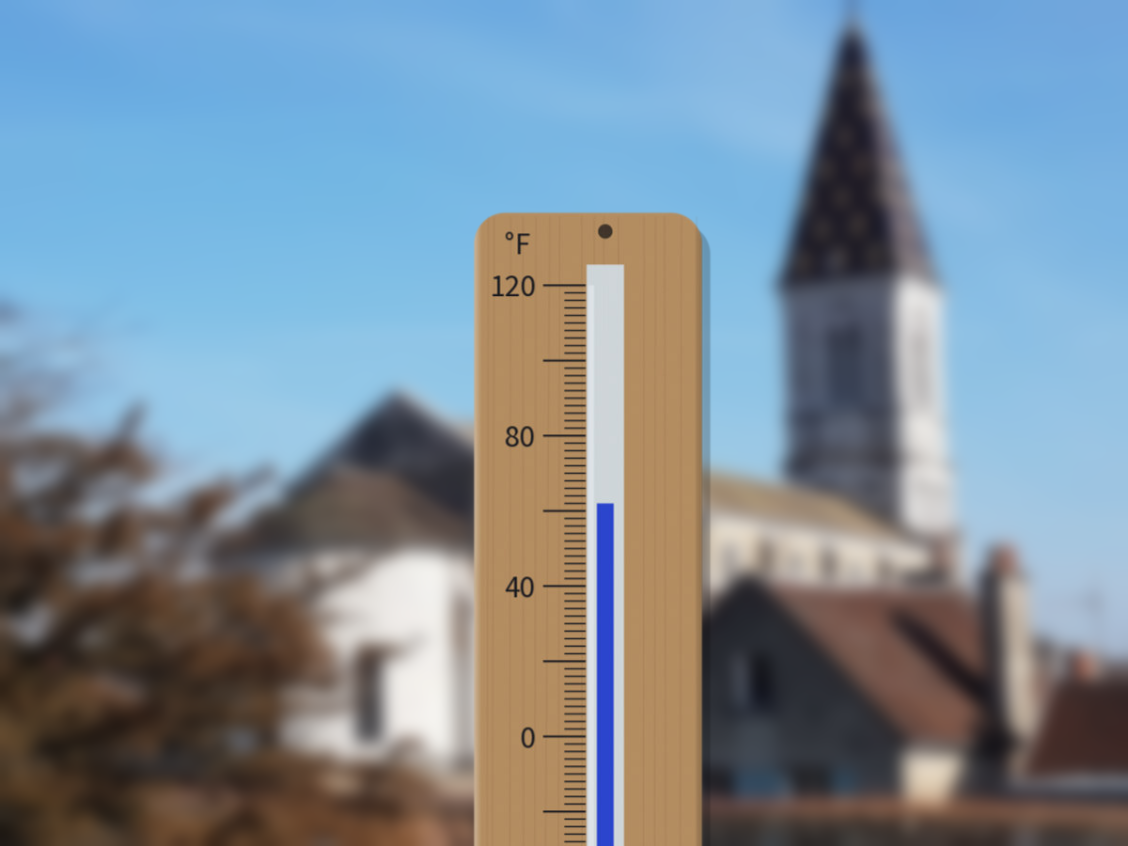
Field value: 62,°F
